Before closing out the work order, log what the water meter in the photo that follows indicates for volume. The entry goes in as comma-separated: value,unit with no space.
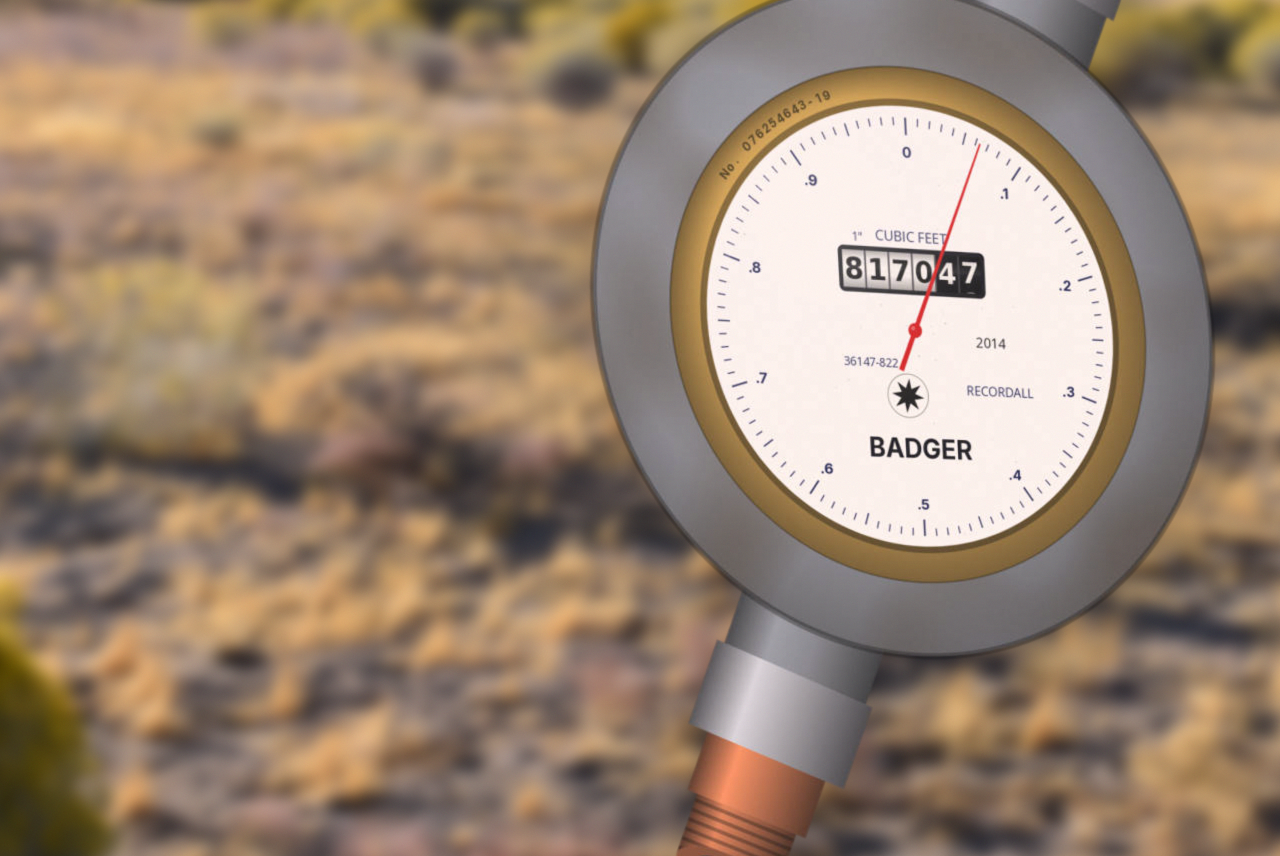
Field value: 817047.06,ft³
